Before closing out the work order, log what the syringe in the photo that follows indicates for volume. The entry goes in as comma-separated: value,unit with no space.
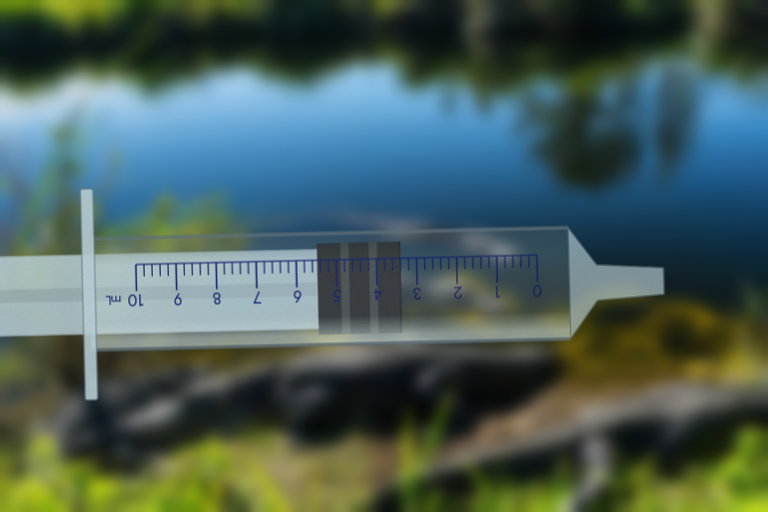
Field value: 3.4,mL
